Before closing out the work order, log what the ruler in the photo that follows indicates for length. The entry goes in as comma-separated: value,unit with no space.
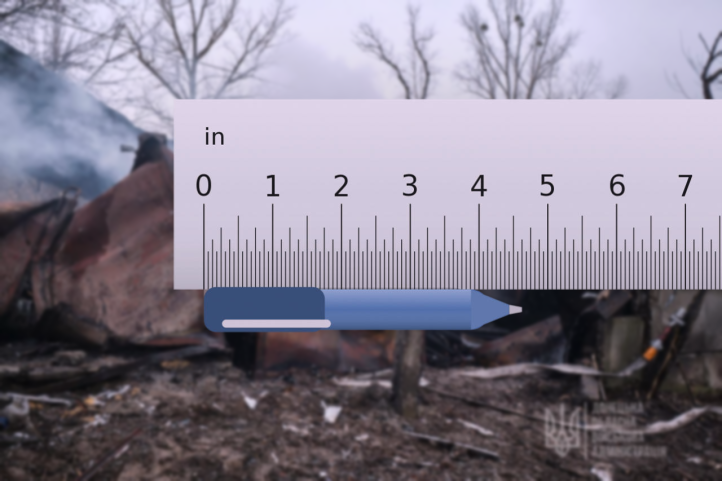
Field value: 4.625,in
